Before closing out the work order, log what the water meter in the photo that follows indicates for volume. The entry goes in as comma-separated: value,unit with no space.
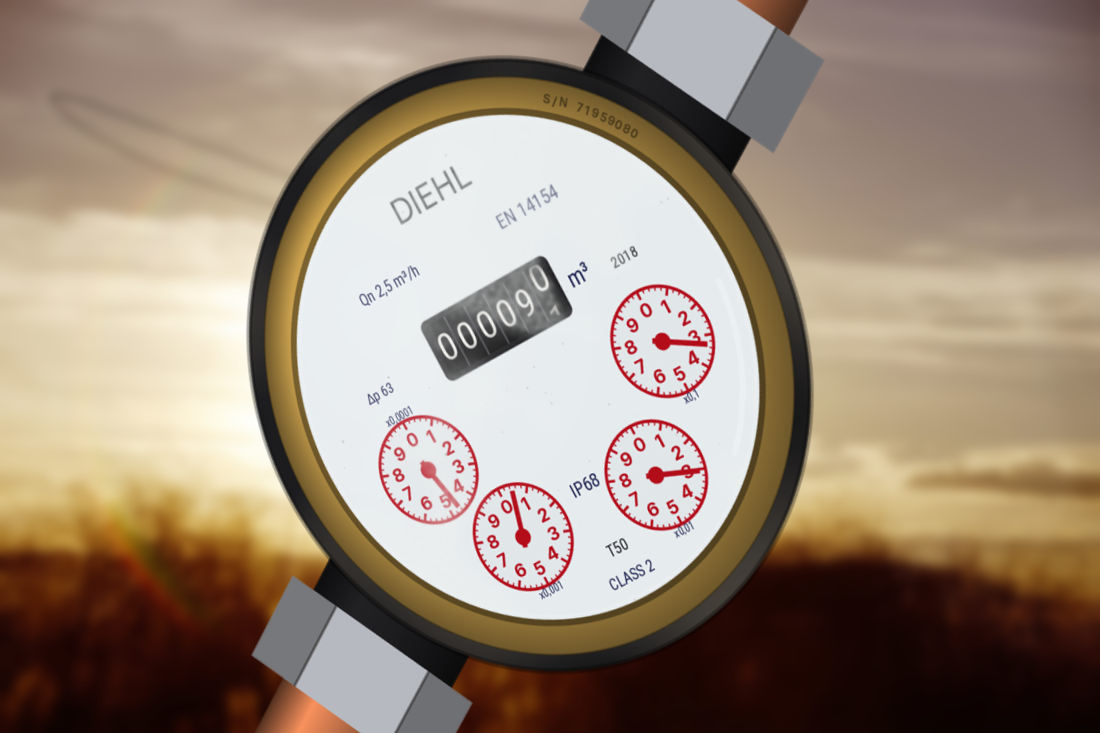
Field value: 90.3304,m³
